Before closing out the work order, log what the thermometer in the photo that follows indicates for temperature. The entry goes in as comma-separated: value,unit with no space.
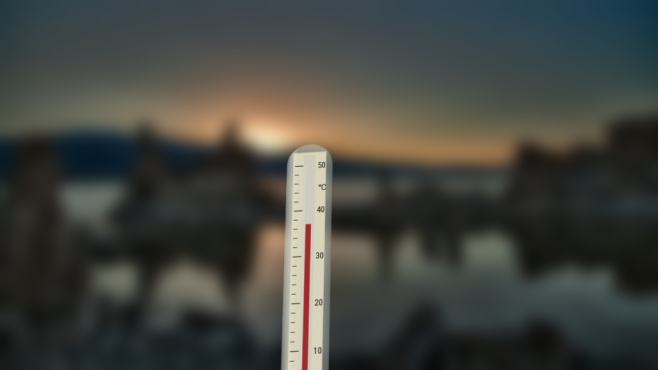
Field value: 37,°C
